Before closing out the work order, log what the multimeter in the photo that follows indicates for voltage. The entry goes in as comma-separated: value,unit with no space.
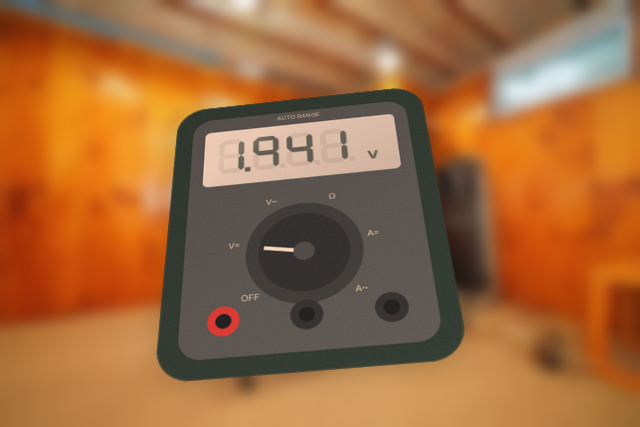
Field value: 1.941,V
